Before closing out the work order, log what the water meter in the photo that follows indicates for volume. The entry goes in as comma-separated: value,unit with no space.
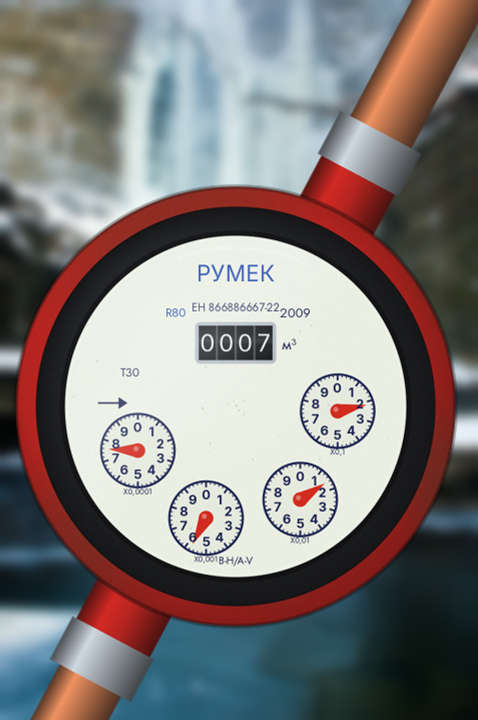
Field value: 7.2157,m³
